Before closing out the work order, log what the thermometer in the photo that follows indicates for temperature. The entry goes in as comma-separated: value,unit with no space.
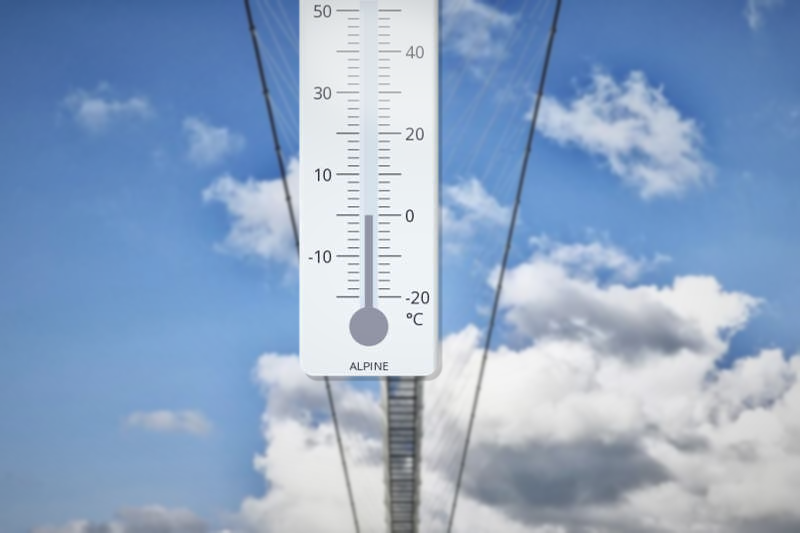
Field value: 0,°C
